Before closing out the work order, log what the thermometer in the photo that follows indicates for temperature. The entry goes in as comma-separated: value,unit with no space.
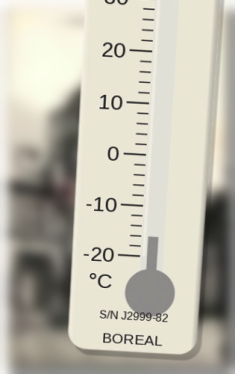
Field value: -16,°C
